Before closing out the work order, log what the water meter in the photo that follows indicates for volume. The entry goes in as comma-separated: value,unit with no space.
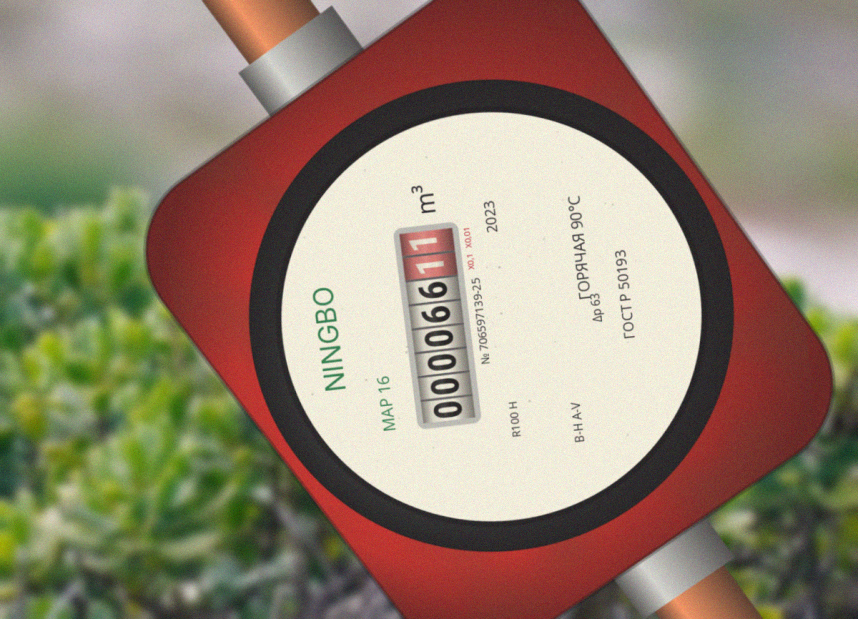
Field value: 66.11,m³
